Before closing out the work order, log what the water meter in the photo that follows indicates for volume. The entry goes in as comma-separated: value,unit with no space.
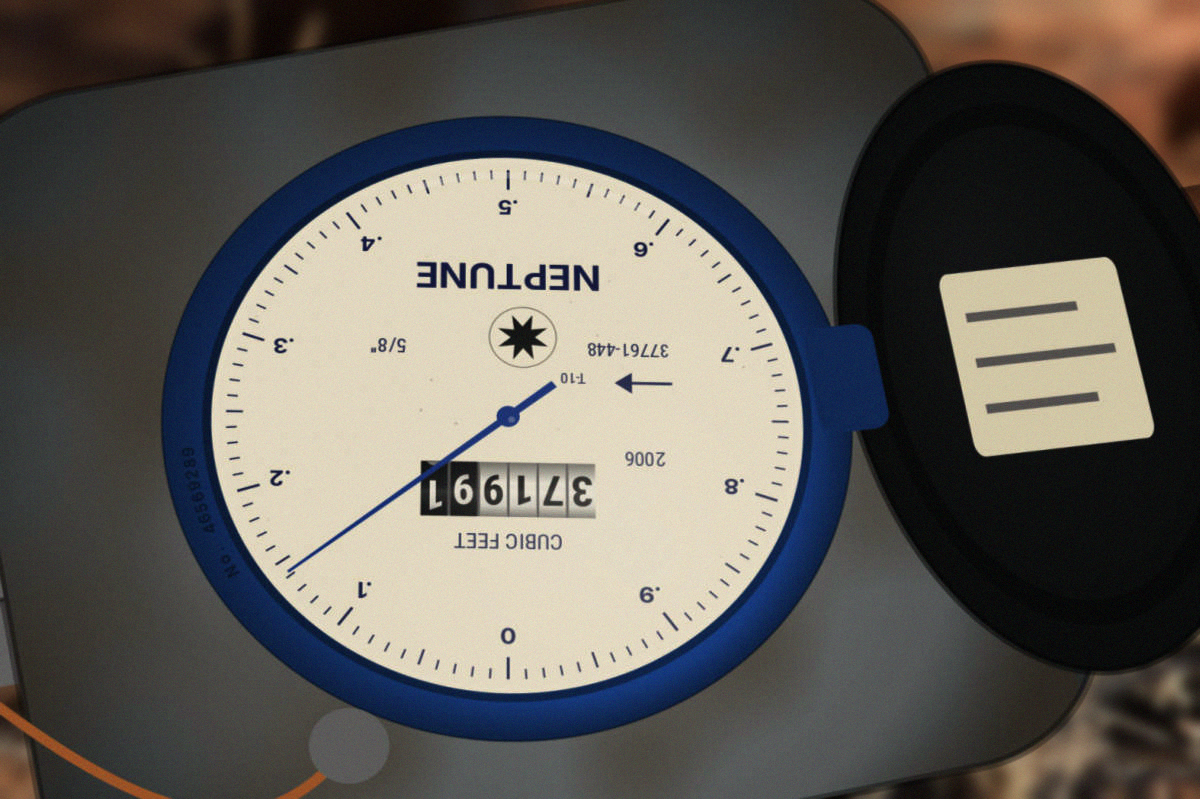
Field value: 371991.14,ft³
